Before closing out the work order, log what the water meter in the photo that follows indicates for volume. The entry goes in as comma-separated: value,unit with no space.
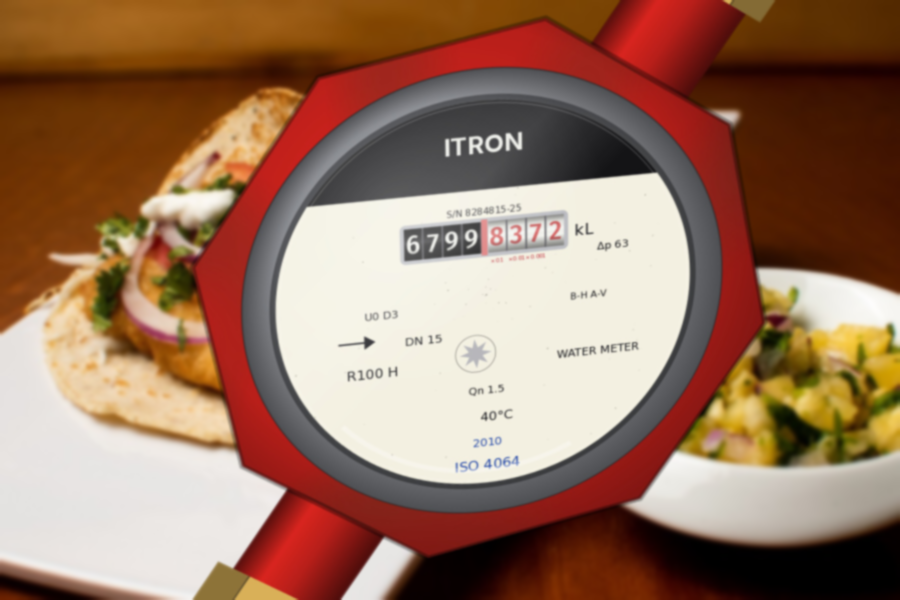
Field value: 6799.8372,kL
